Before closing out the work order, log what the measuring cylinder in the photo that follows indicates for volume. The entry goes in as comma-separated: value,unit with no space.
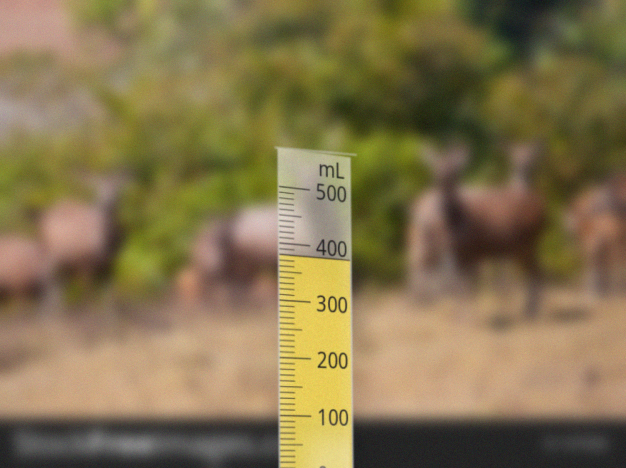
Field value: 380,mL
